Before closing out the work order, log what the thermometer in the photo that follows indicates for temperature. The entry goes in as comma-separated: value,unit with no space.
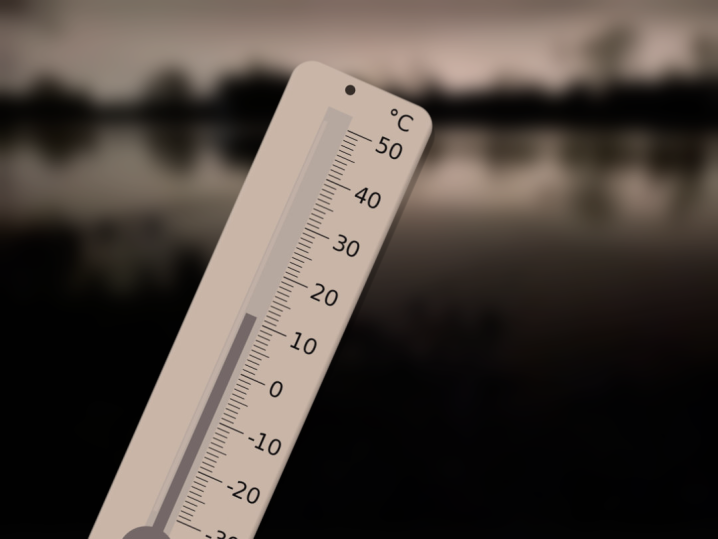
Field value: 11,°C
